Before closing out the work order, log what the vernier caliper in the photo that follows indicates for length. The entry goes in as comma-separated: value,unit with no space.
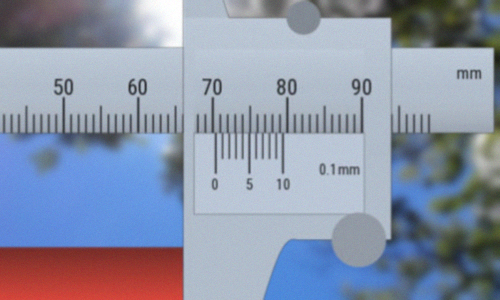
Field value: 70.4,mm
